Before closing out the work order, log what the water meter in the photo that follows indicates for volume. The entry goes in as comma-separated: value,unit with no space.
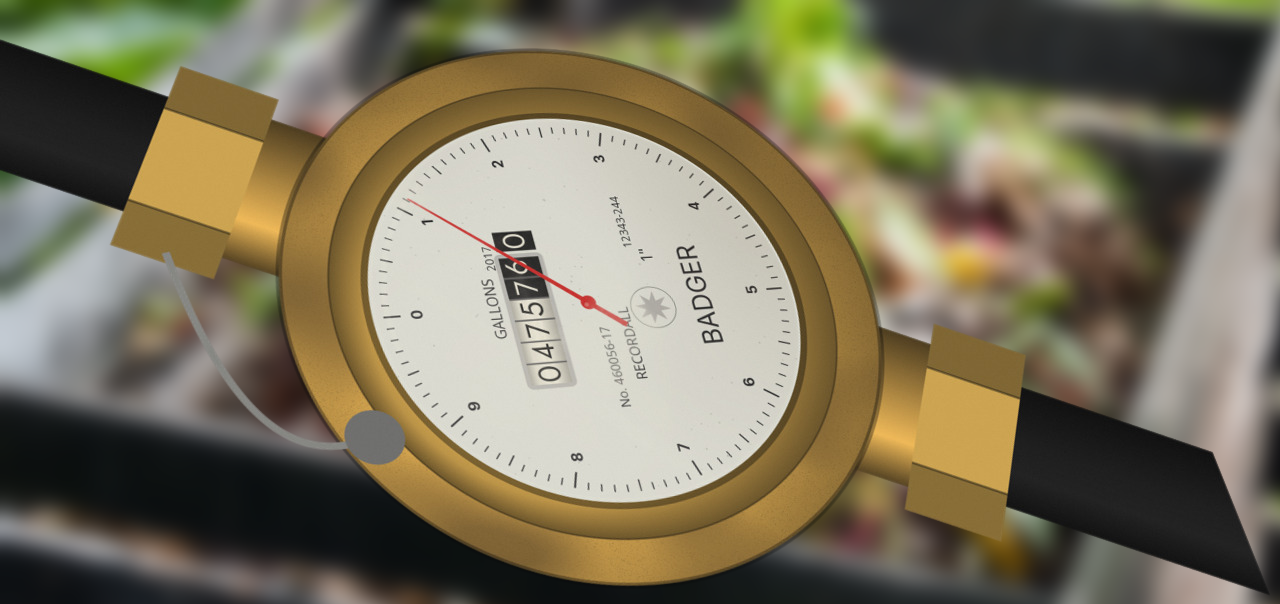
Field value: 475761.1,gal
